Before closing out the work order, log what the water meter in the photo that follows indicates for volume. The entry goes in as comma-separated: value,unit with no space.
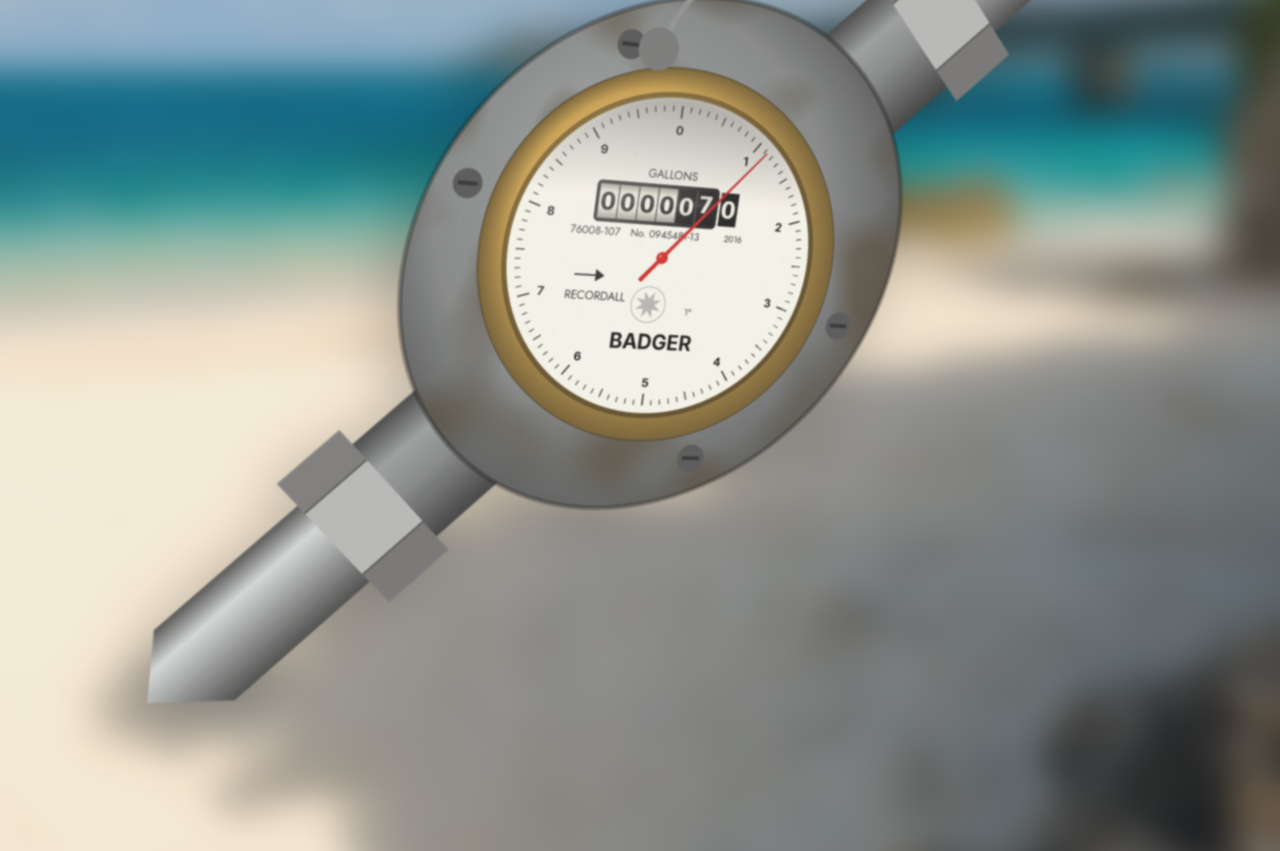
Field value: 71.1,gal
